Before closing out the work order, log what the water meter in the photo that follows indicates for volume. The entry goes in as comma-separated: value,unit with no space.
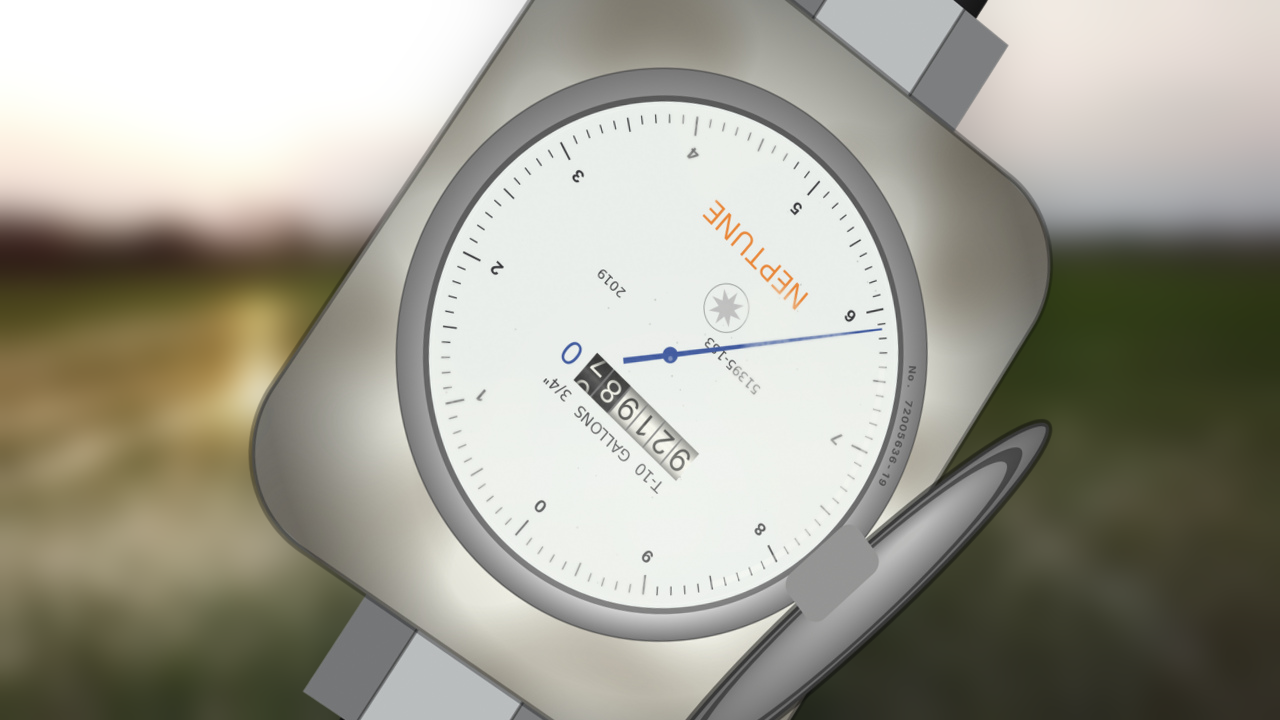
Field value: 9219866.1,gal
